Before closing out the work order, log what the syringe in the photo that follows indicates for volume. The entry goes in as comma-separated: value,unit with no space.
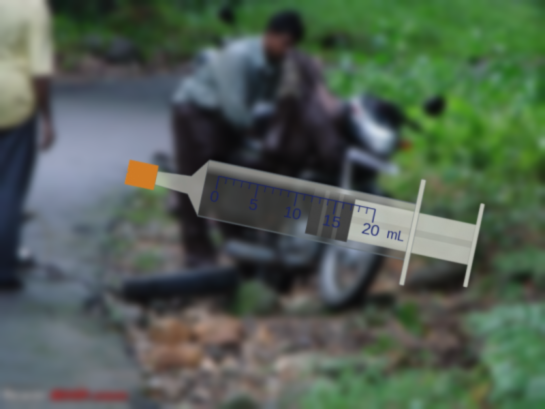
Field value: 12,mL
